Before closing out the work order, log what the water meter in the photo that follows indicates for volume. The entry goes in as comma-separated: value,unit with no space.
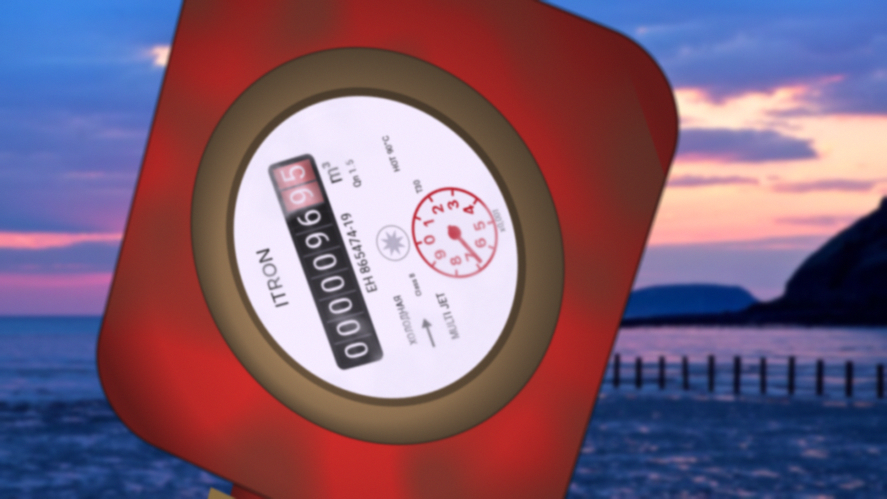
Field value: 96.956,m³
